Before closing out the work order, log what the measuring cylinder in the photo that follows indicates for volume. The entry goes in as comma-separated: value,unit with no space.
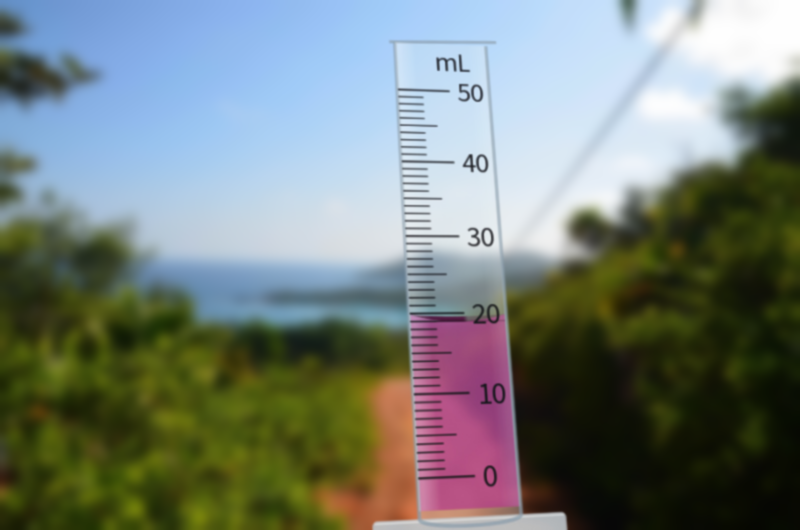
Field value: 19,mL
